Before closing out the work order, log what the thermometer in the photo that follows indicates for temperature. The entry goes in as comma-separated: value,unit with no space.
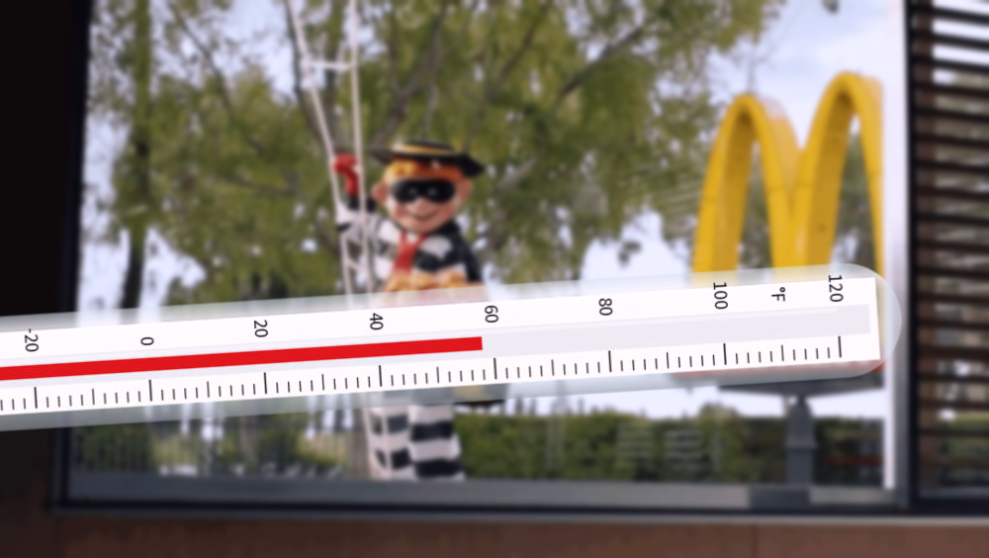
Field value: 58,°F
